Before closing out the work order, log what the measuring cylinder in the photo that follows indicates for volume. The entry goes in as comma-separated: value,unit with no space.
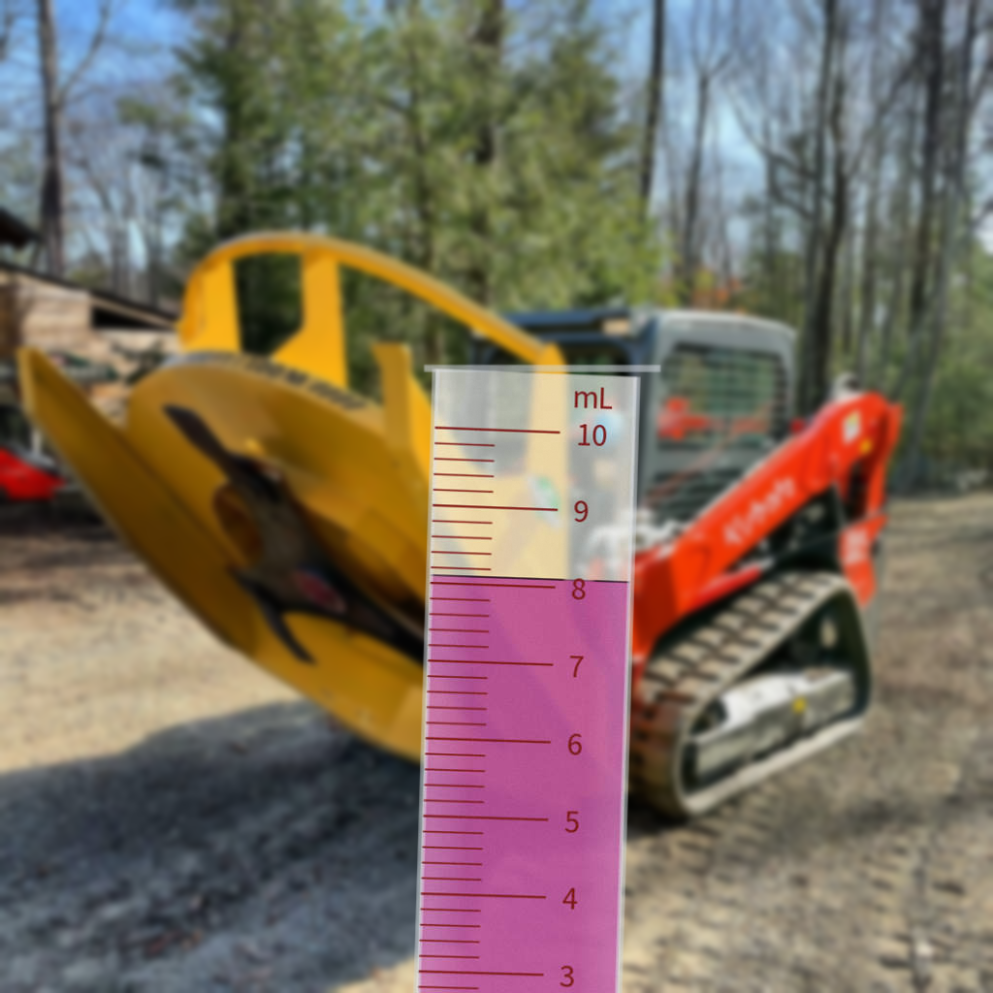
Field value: 8.1,mL
